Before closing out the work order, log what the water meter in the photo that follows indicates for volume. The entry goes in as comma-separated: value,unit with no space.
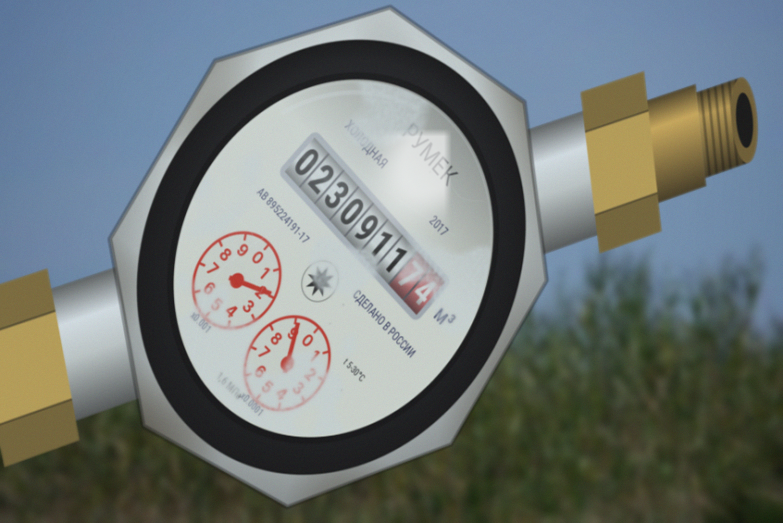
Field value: 230911.7419,m³
